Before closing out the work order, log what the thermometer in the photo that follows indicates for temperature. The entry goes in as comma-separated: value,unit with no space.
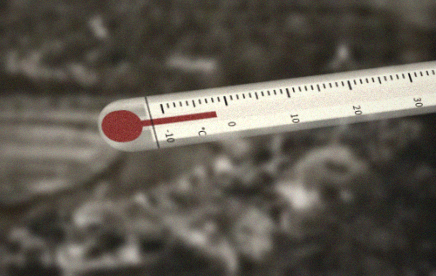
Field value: -2,°C
